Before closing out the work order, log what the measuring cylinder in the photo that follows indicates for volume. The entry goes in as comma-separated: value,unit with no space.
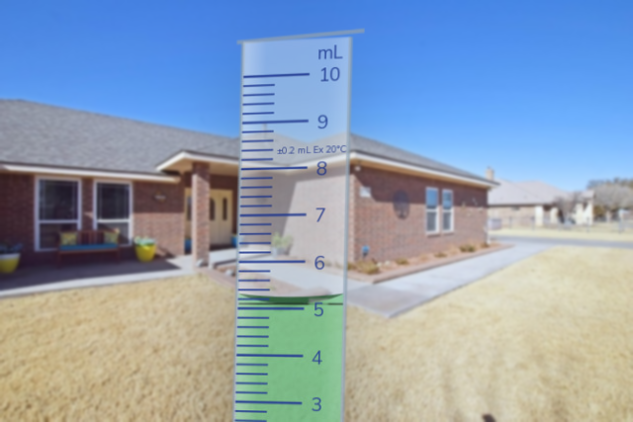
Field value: 5.1,mL
